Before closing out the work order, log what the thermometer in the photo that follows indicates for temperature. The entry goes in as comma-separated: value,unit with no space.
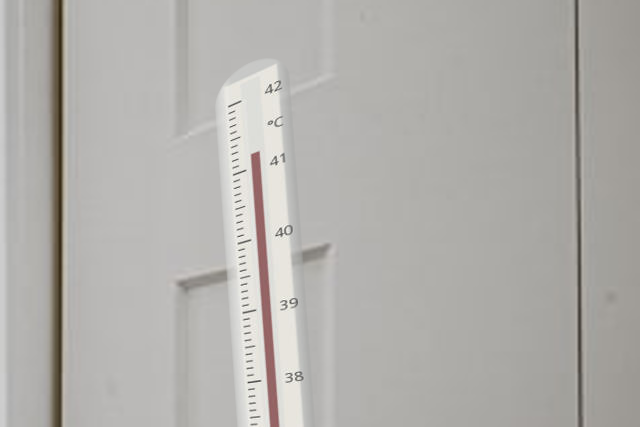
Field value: 41.2,°C
